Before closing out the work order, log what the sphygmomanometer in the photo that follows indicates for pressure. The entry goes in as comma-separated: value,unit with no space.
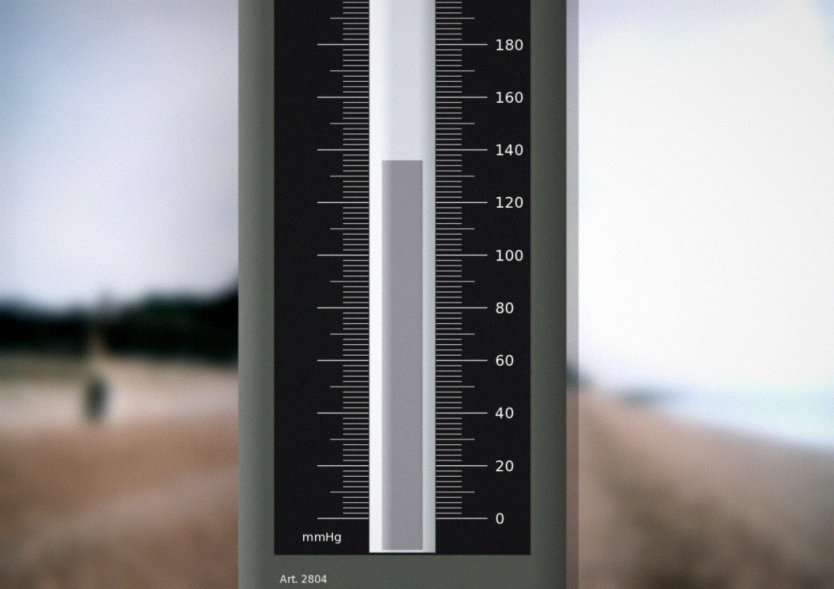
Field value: 136,mmHg
